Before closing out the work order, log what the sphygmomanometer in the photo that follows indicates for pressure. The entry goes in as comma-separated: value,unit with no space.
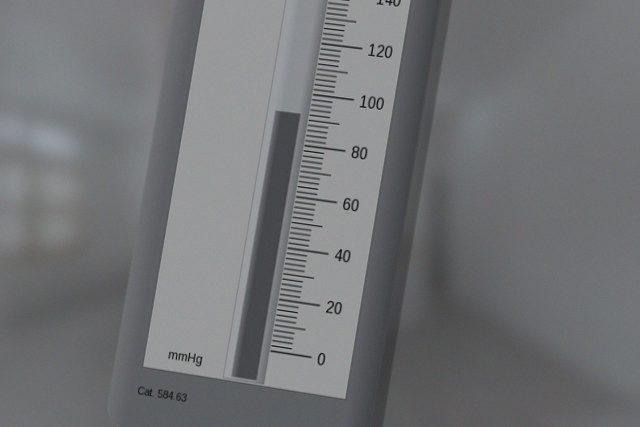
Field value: 92,mmHg
